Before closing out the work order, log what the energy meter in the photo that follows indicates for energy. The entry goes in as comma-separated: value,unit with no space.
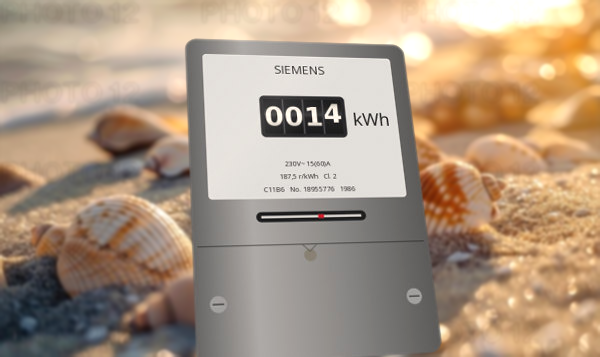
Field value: 14,kWh
